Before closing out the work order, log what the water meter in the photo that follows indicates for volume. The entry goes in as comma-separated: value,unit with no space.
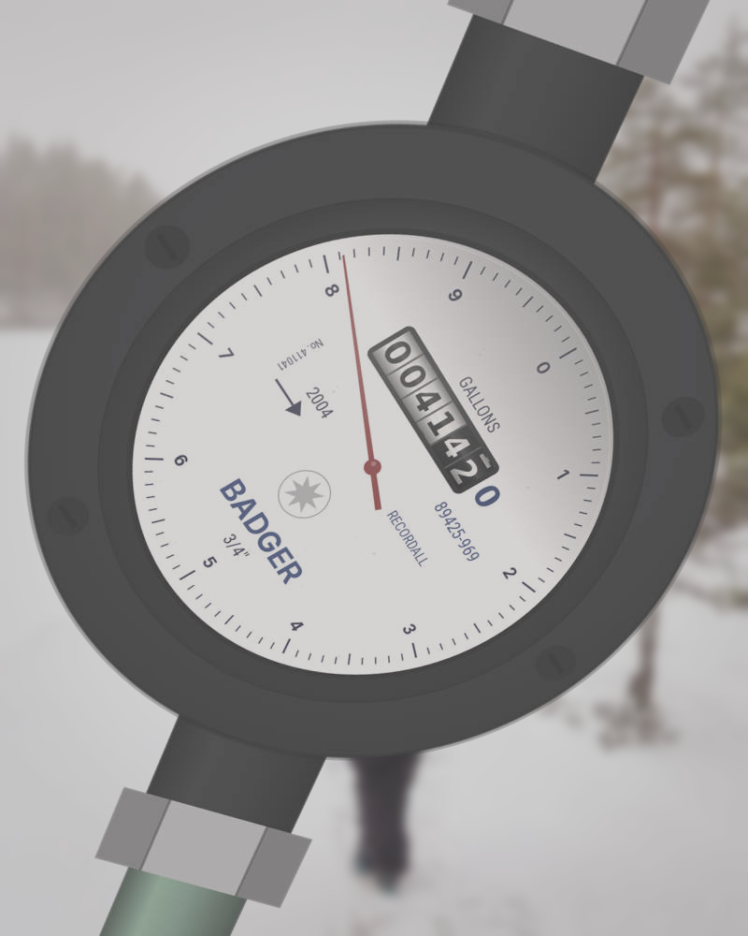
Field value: 41418.1,gal
